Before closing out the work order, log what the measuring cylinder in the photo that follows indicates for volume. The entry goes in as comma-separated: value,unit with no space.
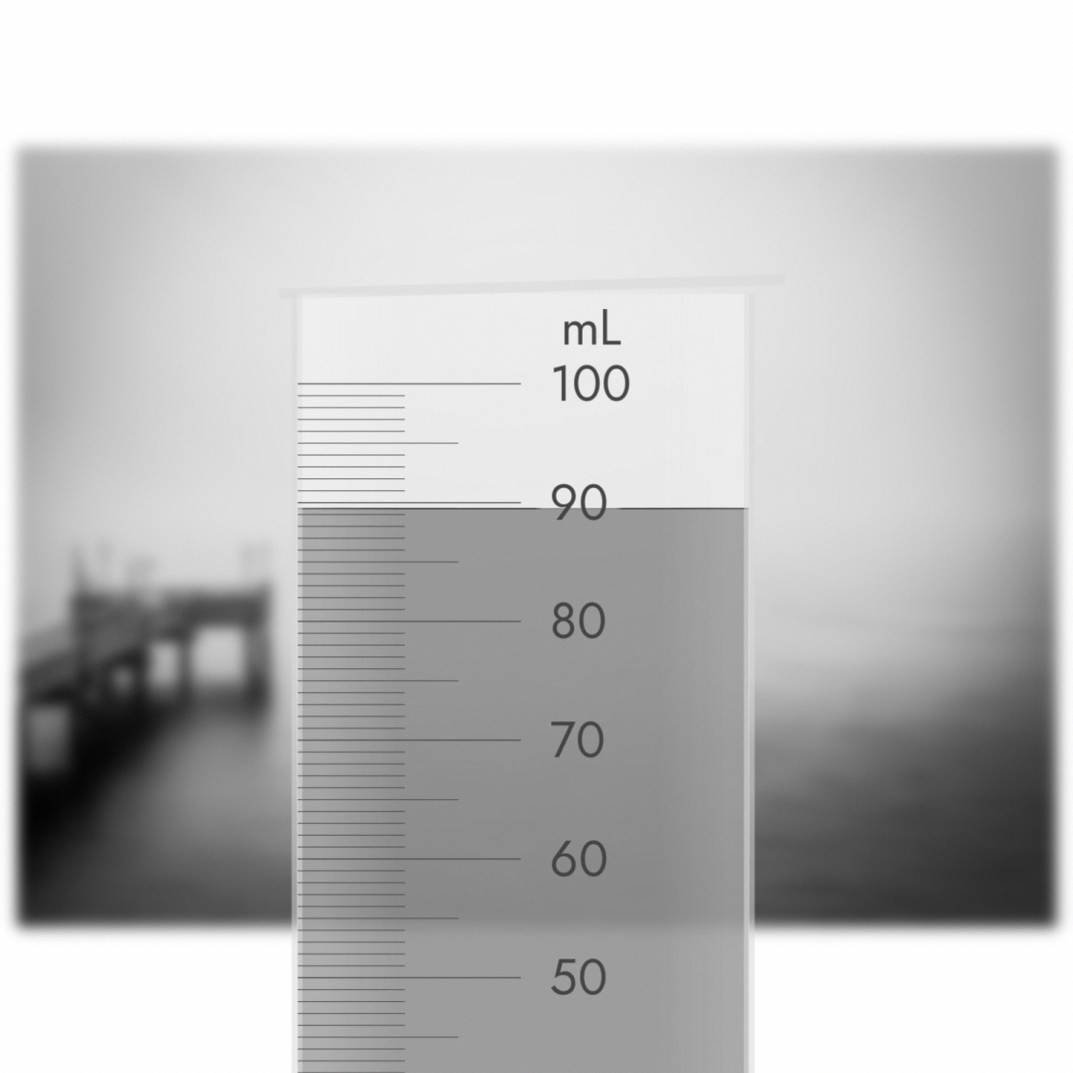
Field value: 89.5,mL
